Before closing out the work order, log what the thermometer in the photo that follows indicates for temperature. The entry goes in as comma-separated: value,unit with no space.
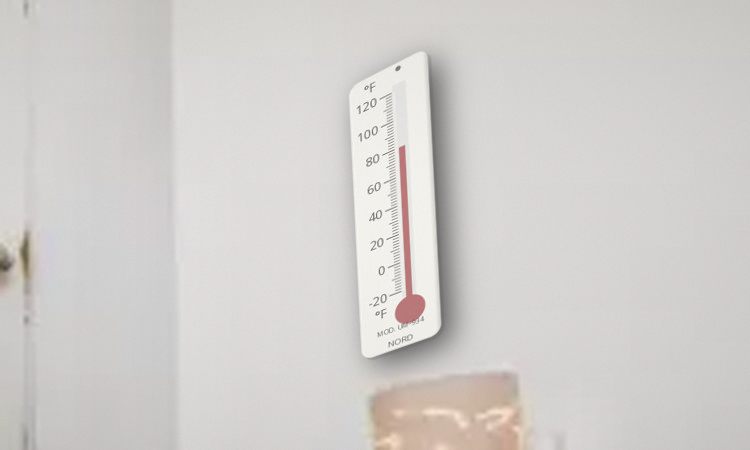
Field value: 80,°F
